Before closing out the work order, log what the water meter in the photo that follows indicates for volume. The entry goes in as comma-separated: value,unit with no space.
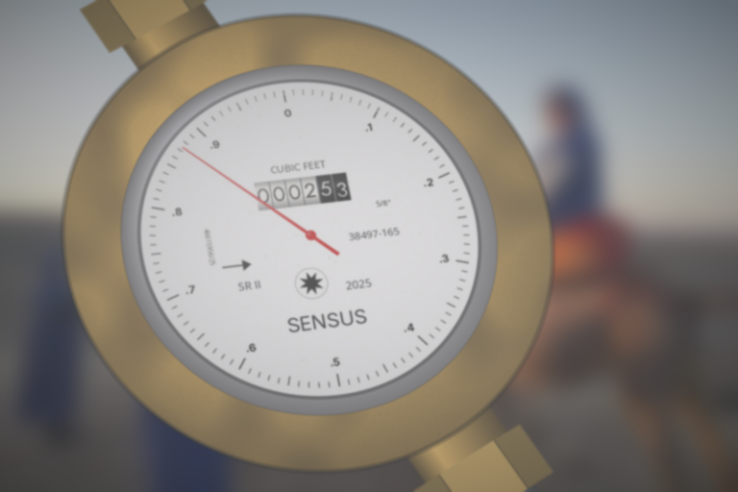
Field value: 252.87,ft³
